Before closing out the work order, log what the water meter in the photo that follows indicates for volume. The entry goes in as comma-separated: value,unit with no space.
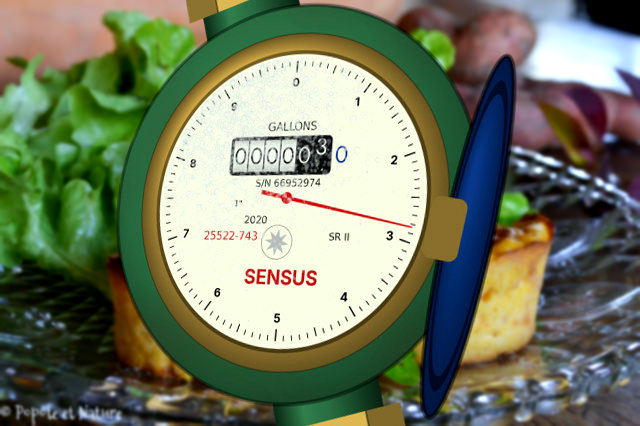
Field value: 32.8,gal
